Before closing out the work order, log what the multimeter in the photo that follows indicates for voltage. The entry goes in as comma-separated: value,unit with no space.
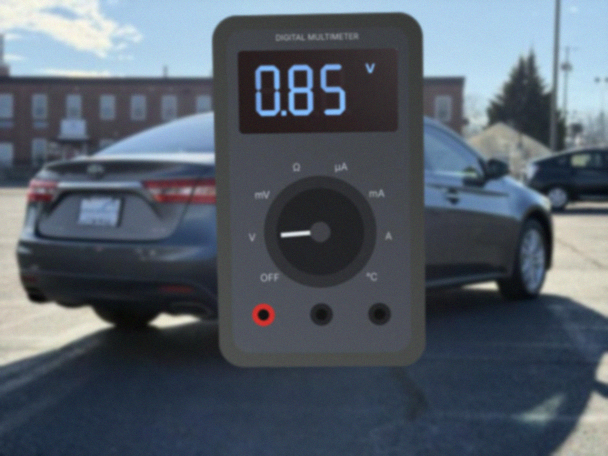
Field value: 0.85,V
